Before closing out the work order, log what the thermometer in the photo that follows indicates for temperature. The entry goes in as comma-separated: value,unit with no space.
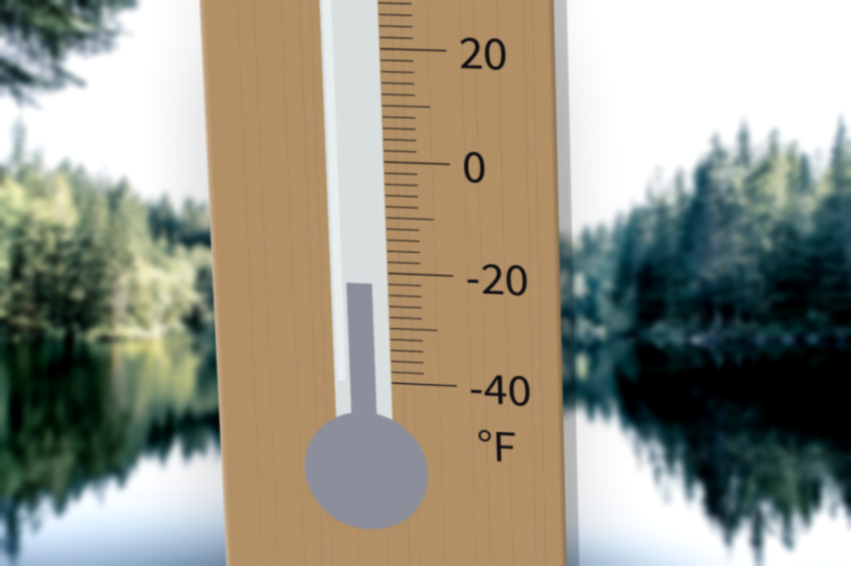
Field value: -22,°F
